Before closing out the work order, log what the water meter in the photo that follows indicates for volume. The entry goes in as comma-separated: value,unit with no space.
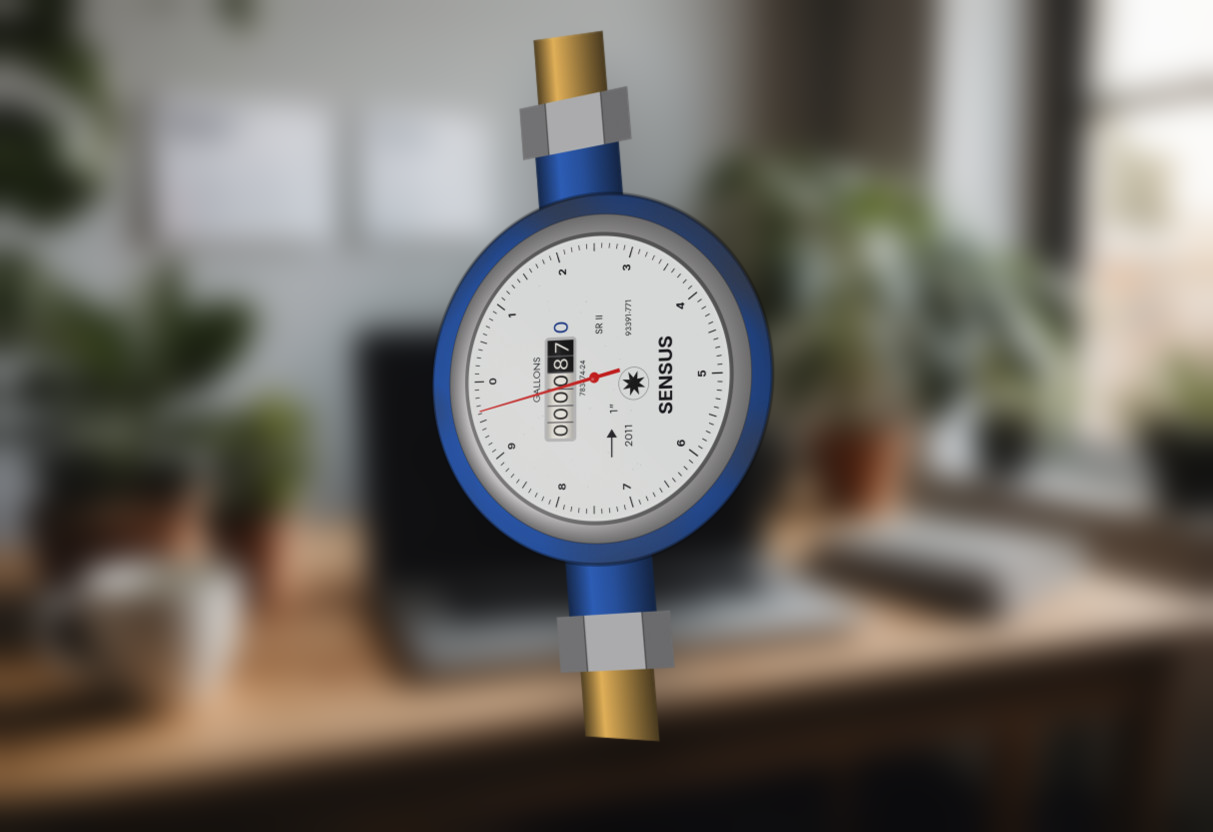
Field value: 869.6,gal
